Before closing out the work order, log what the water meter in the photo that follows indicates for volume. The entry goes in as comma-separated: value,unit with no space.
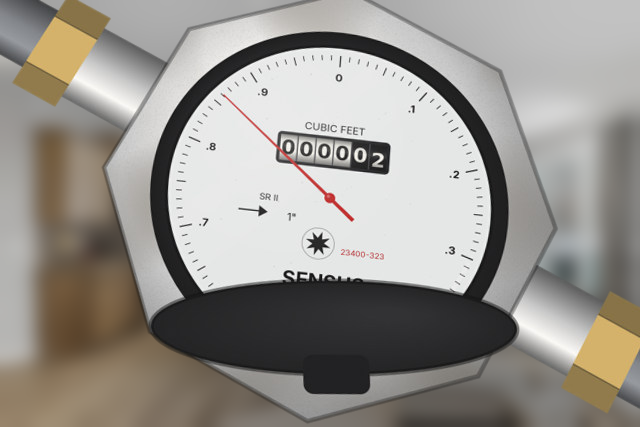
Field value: 1.86,ft³
